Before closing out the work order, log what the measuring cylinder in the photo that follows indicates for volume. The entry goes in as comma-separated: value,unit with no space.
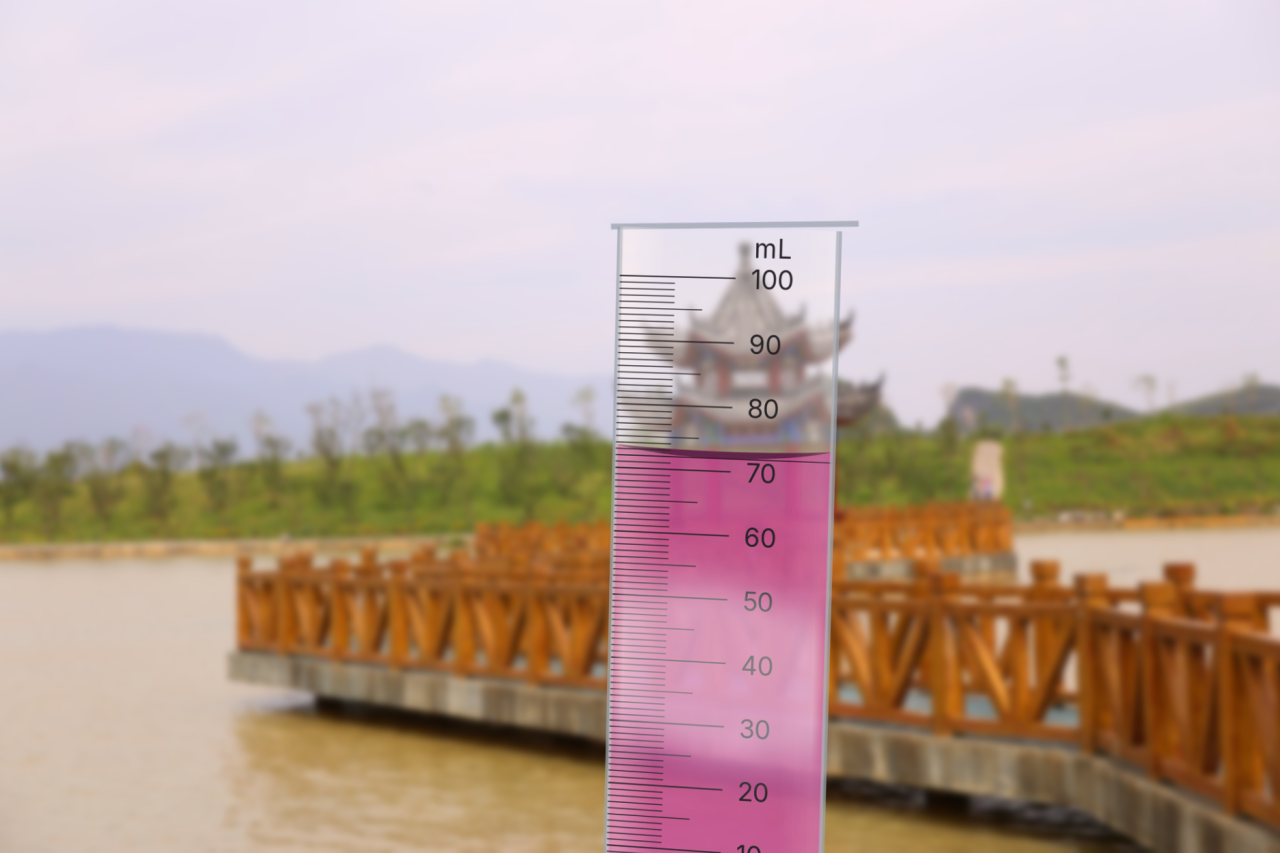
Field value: 72,mL
